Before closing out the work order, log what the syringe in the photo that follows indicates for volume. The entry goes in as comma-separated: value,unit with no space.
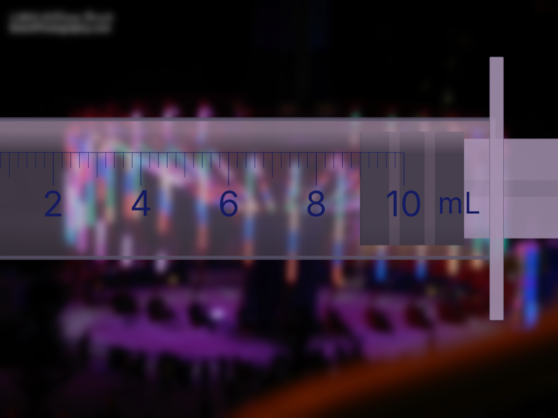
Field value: 9,mL
